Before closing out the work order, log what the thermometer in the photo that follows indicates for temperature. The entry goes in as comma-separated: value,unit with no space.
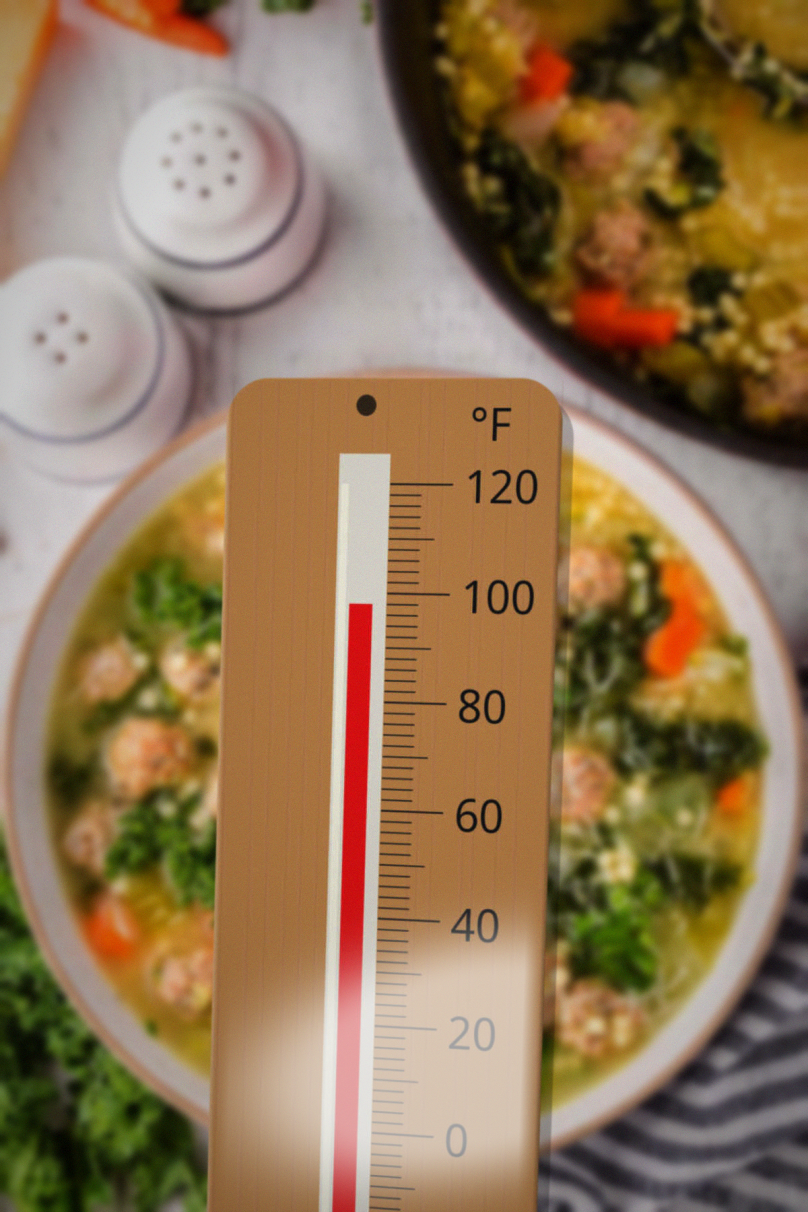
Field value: 98,°F
